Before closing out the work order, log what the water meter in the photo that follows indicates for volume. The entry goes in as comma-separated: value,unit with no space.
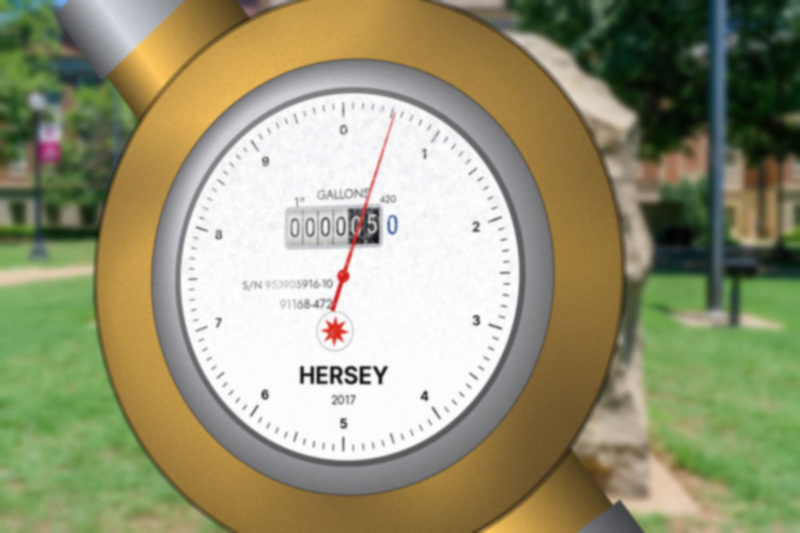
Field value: 50.5,gal
